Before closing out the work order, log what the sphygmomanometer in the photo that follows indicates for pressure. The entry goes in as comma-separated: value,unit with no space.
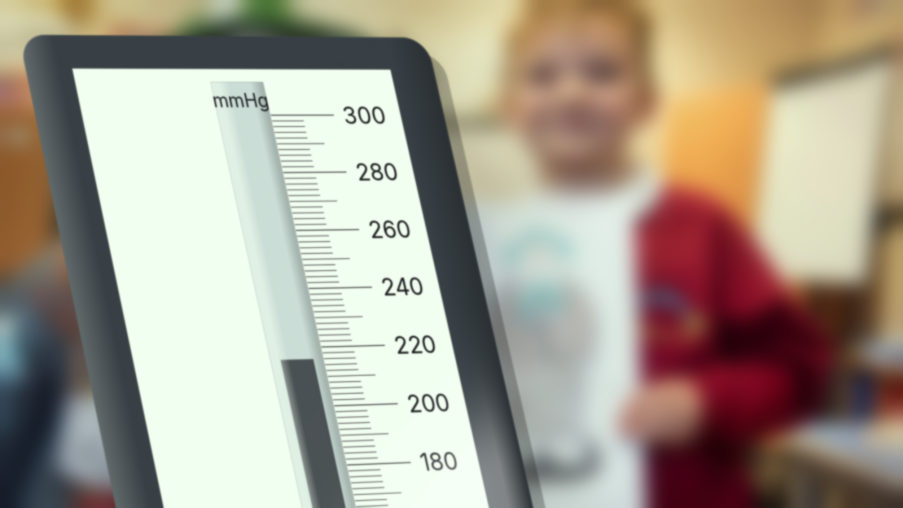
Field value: 216,mmHg
